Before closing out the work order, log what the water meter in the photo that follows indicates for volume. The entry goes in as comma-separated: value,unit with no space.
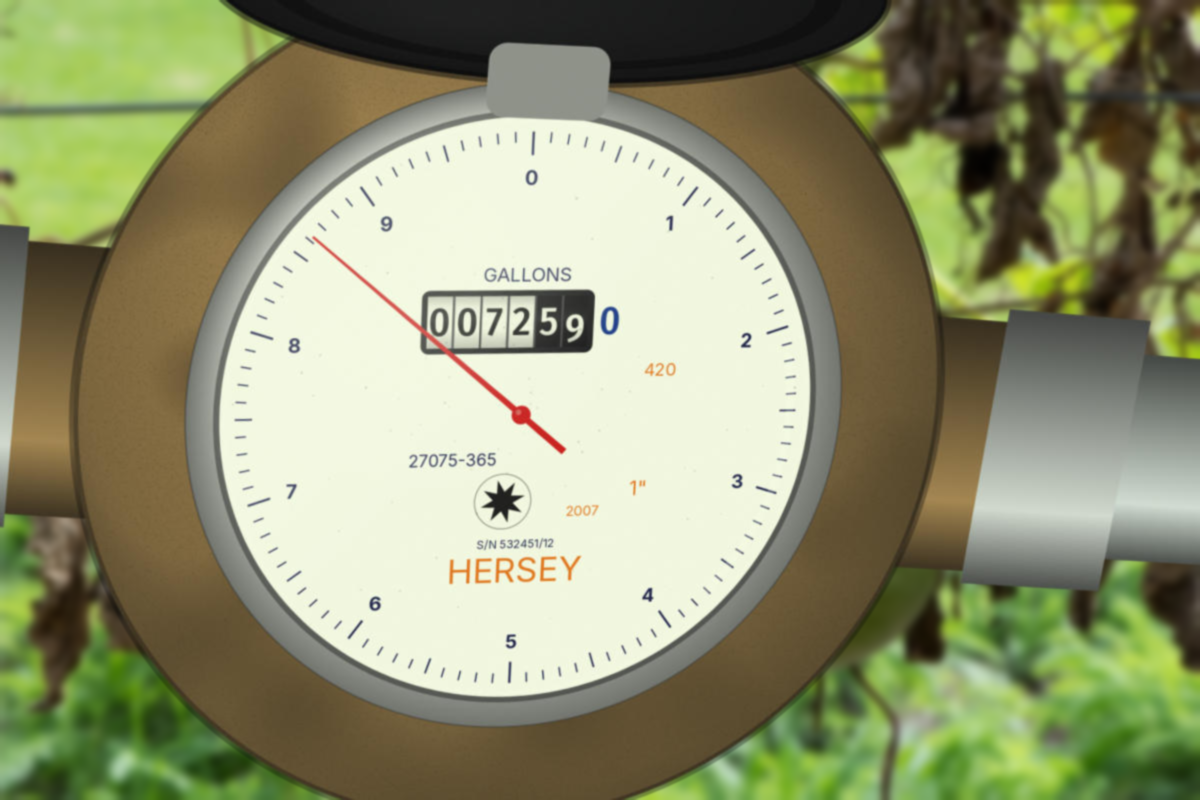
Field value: 72588.6,gal
